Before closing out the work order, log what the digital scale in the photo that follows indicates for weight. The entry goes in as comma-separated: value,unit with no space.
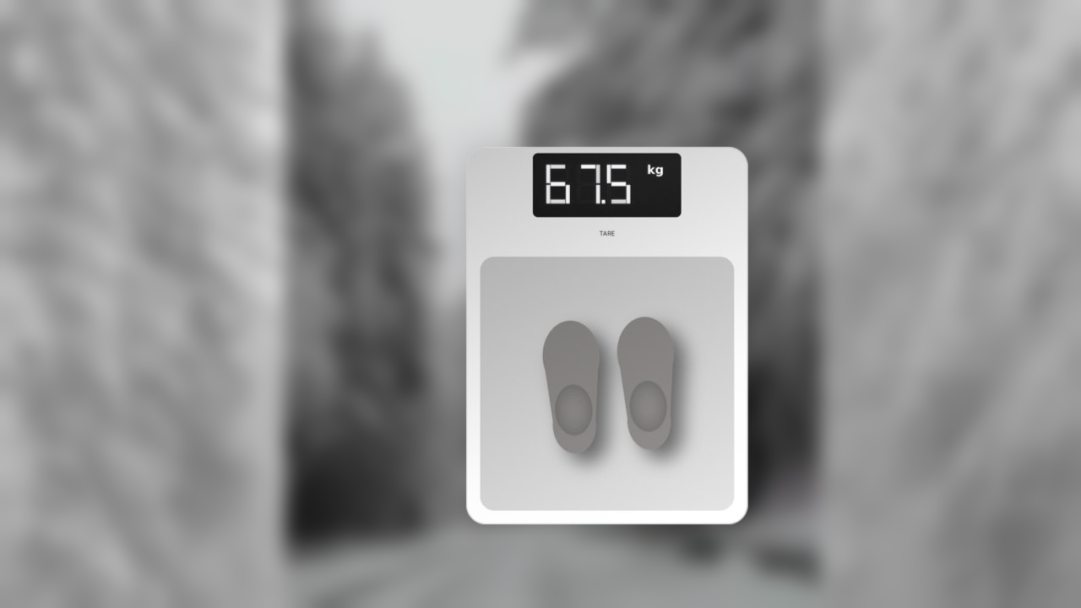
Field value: 67.5,kg
